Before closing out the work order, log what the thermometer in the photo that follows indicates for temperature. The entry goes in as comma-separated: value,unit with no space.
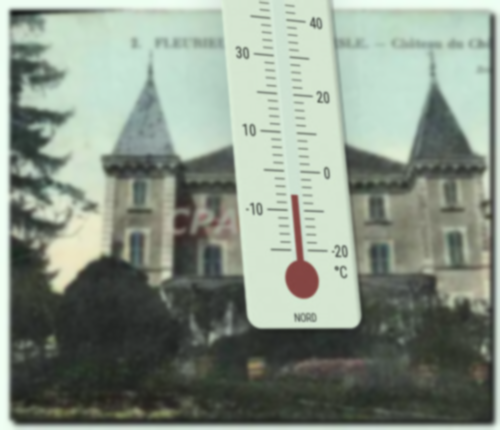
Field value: -6,°C
